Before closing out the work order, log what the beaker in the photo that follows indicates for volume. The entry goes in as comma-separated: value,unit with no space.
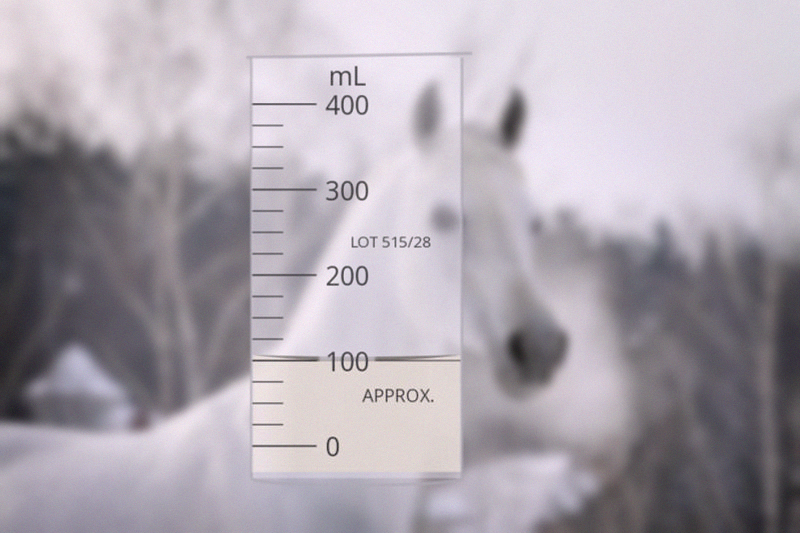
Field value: 100,mL
